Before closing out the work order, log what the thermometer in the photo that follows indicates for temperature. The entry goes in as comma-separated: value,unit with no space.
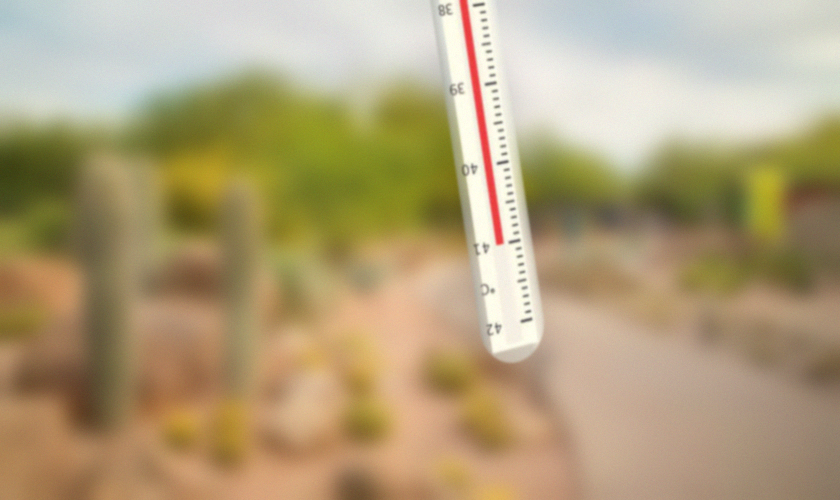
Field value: 41,°C
